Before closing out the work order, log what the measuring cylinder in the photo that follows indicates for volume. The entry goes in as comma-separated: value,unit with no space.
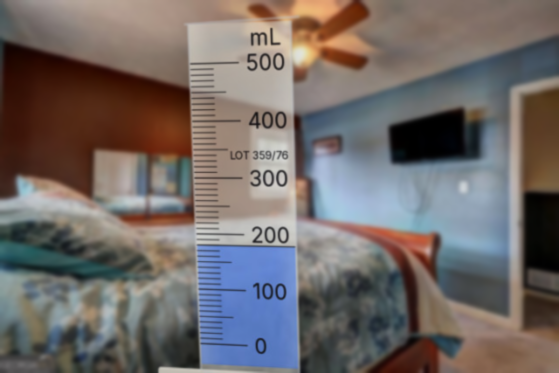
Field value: 180,mL
